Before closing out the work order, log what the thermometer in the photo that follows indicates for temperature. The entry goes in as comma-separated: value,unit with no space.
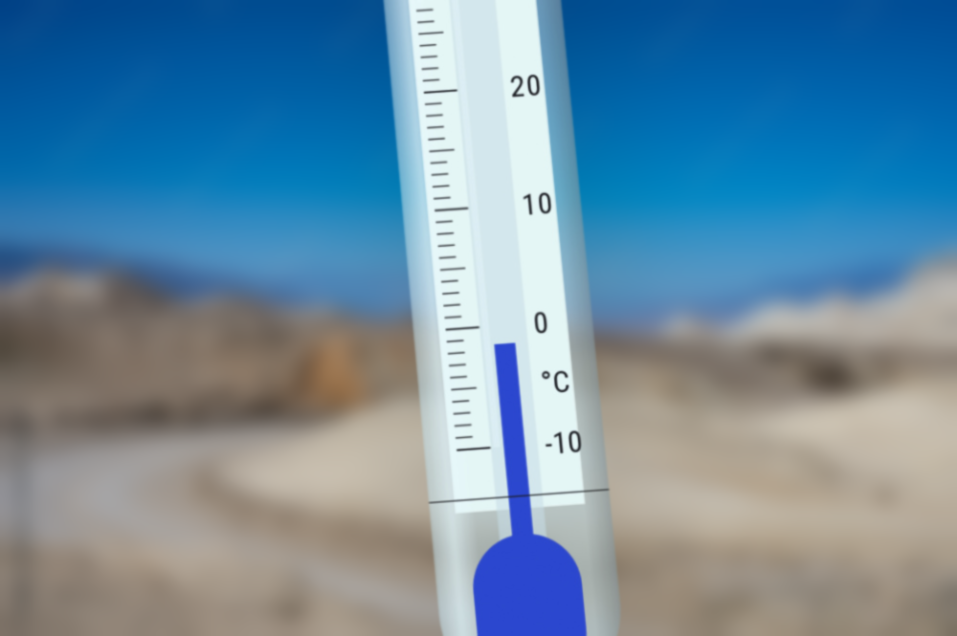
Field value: -1.5,°C
